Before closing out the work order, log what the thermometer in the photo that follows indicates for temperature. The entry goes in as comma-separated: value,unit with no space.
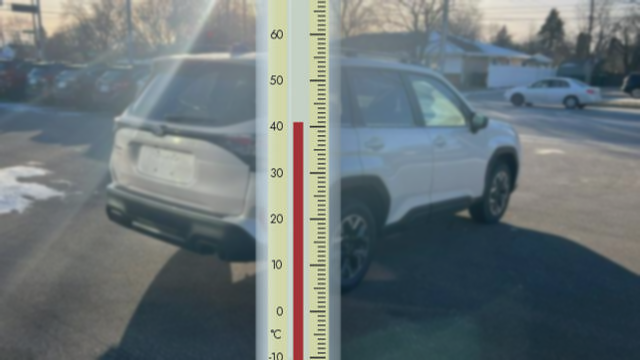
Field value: 41,°C
